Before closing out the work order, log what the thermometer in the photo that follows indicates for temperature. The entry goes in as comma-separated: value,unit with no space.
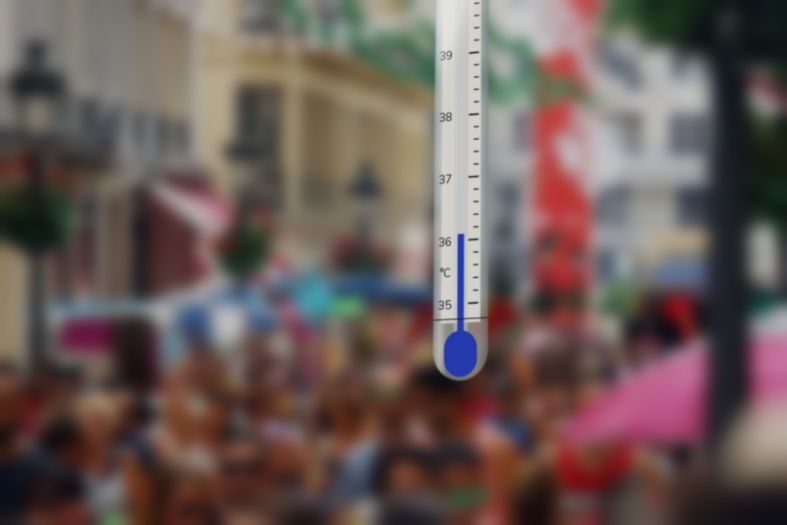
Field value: 36.1,°C
